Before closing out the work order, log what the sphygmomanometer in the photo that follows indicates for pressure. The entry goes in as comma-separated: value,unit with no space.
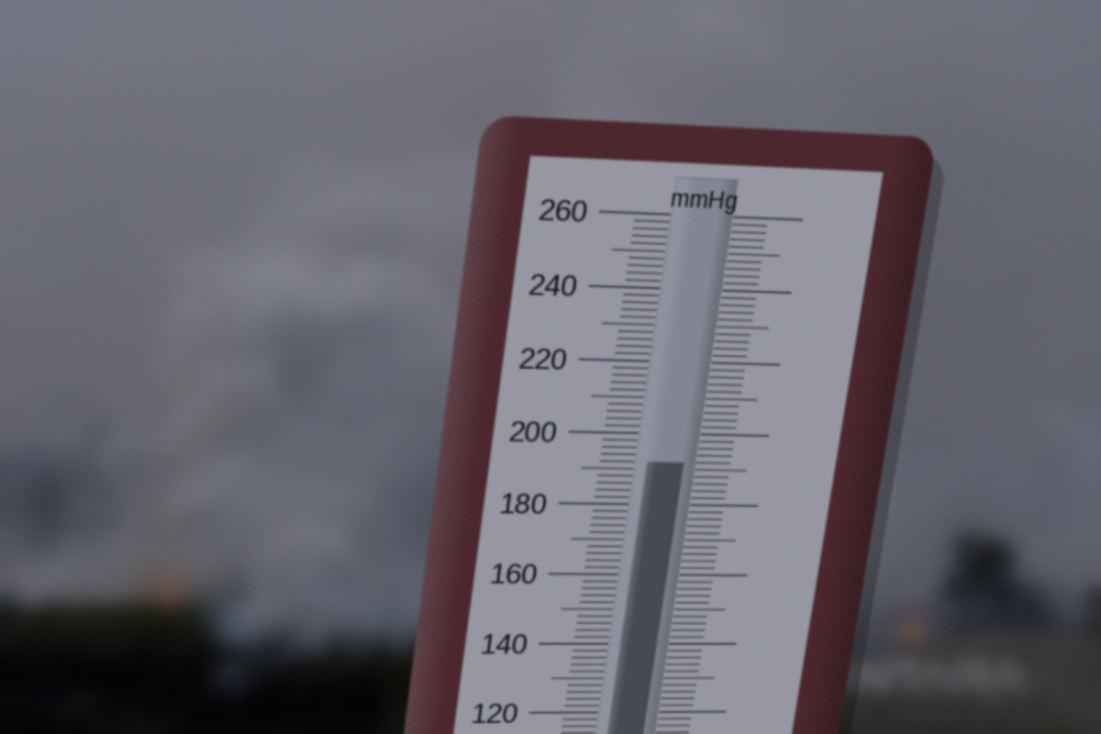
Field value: 192,mmHg
